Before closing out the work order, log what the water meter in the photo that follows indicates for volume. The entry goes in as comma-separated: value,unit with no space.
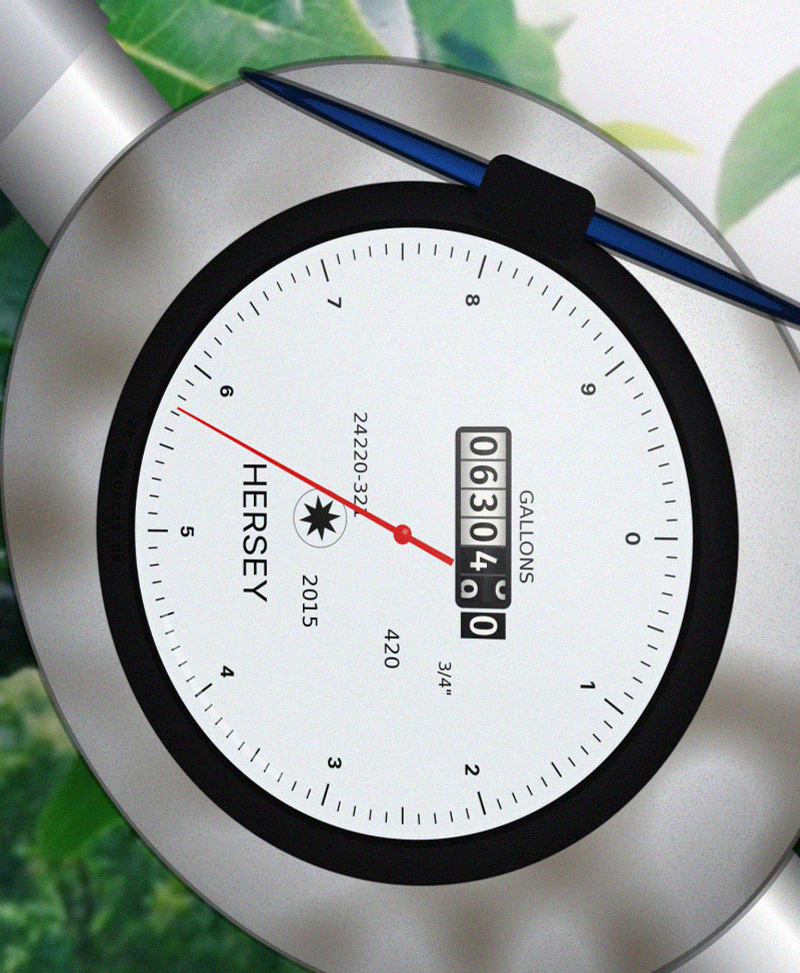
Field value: 630485.7,gal
